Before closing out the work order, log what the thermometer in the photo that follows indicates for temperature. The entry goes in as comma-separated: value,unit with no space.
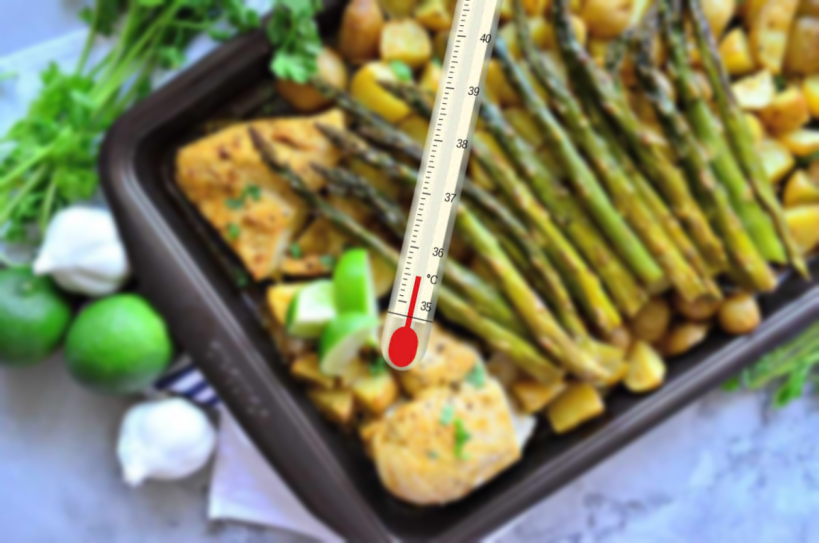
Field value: 35.5,°C
